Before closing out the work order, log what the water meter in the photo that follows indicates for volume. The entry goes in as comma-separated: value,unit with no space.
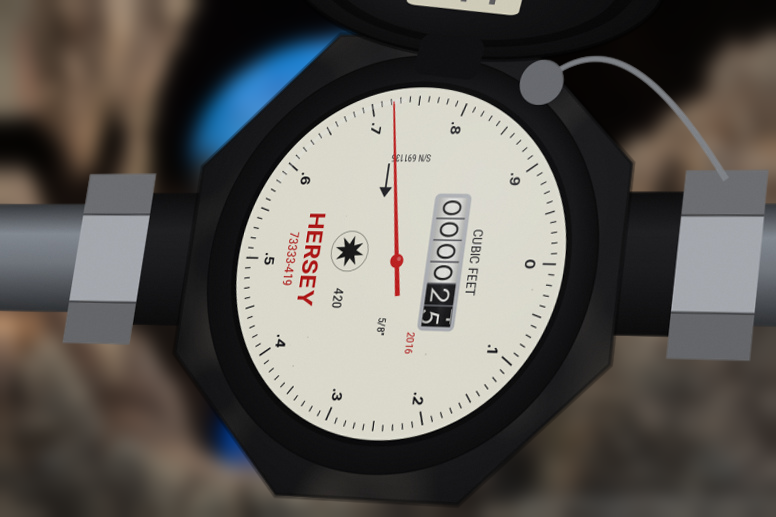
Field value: 24.72,ft³
